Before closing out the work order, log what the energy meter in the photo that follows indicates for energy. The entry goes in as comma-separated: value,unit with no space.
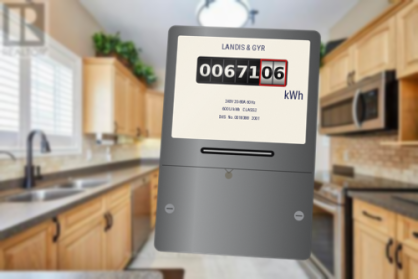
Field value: 671.06,kWh
